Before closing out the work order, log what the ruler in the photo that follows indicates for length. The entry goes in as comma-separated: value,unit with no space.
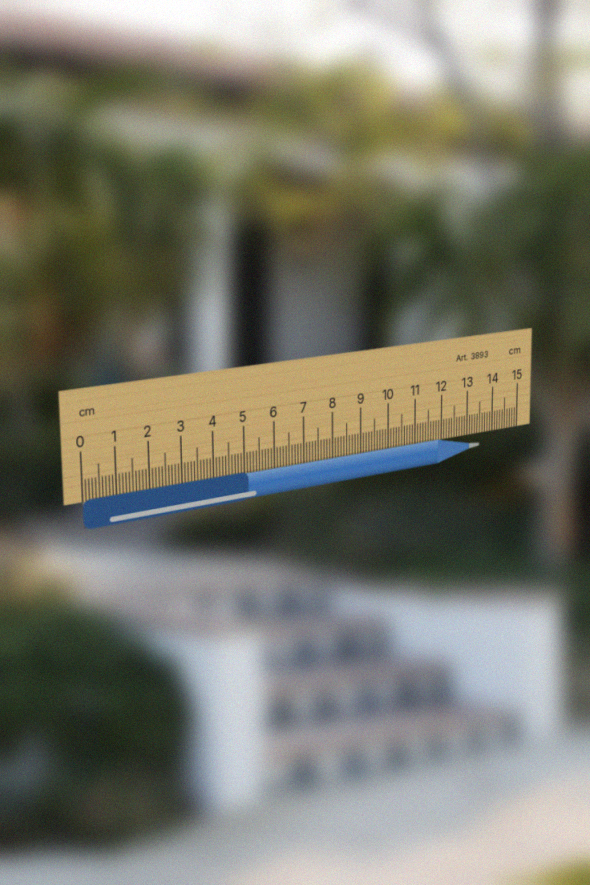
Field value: 13.5,cm
